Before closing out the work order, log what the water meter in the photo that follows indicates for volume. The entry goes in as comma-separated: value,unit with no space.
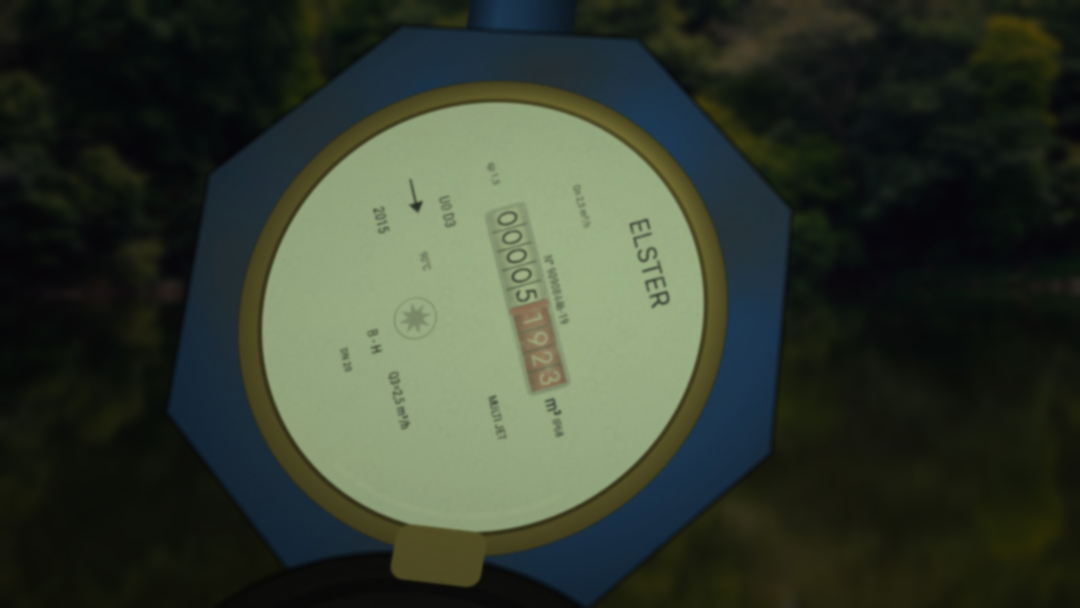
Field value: 5.1923,m³
